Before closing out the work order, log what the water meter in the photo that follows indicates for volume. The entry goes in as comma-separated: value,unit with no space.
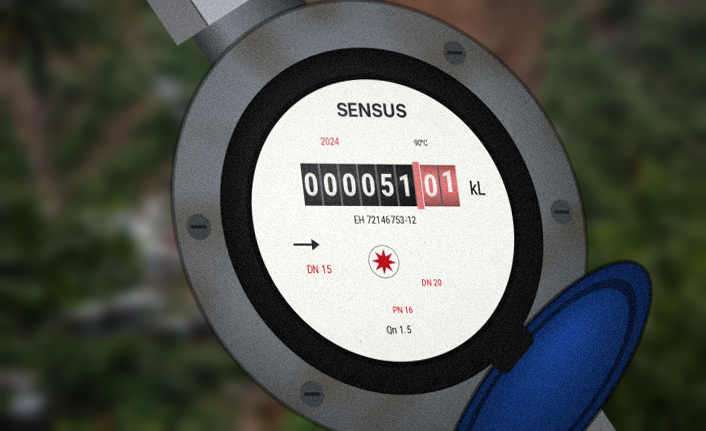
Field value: 51.01,kL
